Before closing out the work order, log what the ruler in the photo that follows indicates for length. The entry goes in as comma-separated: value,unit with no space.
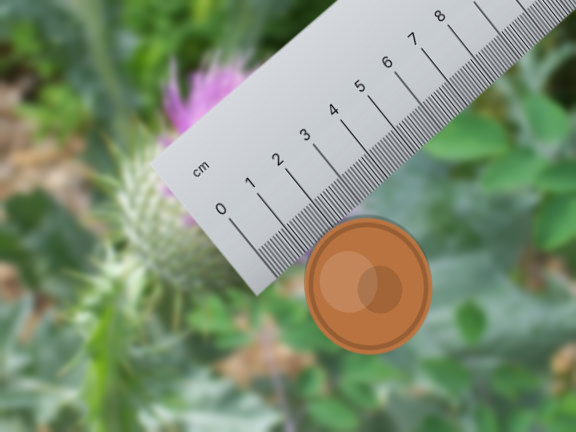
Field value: 3.5,cm
